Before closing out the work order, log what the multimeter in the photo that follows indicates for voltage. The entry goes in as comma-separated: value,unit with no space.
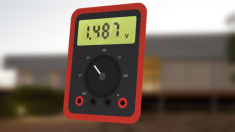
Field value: 1.487,V
